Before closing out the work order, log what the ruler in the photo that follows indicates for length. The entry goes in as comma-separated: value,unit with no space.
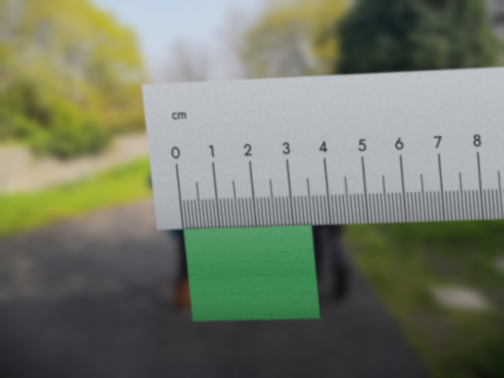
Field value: 3.5,cm
